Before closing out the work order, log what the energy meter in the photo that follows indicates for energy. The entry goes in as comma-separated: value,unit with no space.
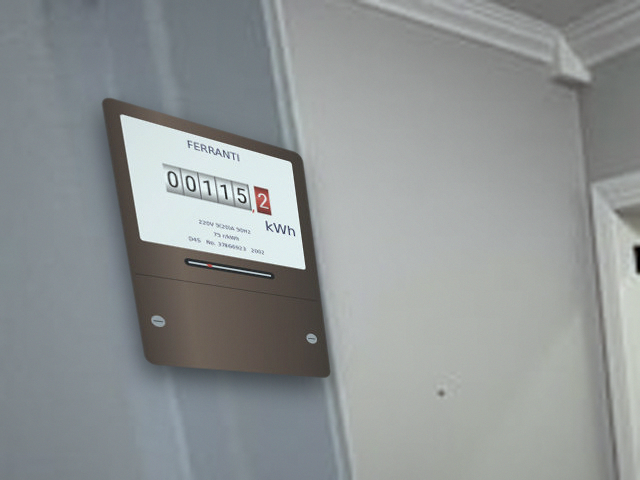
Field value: 115.2,kWh
